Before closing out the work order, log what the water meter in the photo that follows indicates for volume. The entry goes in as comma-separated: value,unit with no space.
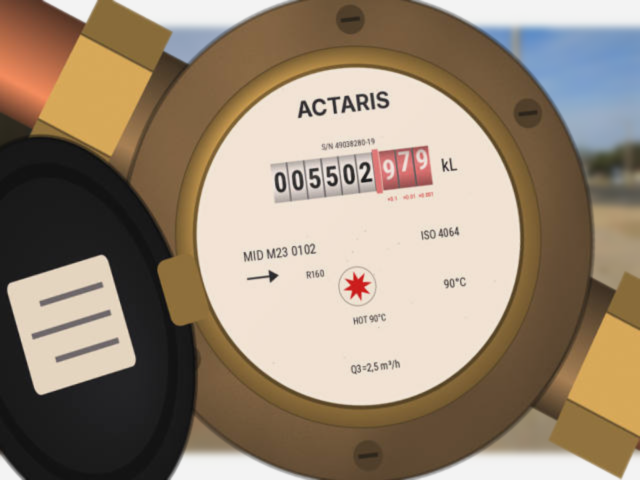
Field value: 5502.979,kL
